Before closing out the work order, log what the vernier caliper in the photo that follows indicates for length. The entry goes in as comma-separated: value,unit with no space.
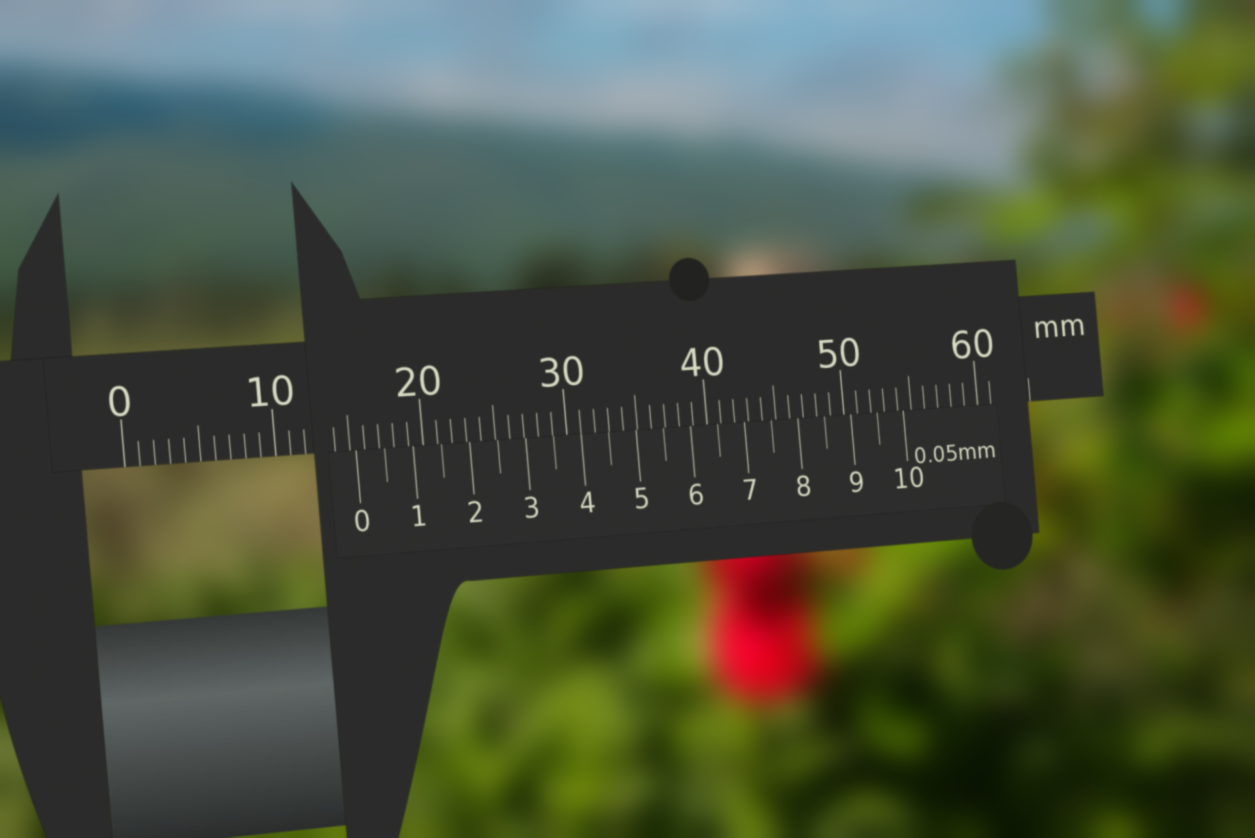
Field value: 15.4,mm
